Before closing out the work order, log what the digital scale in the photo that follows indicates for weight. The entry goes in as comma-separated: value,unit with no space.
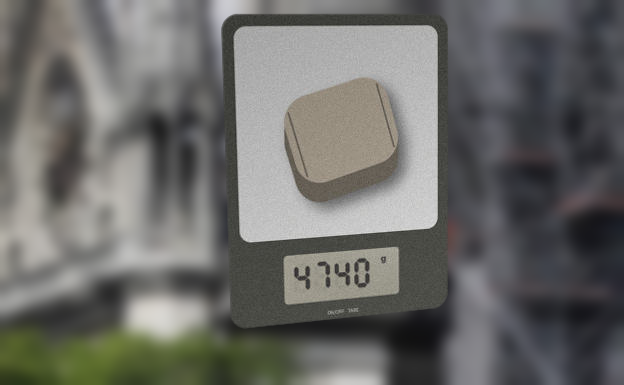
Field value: 4740,g
